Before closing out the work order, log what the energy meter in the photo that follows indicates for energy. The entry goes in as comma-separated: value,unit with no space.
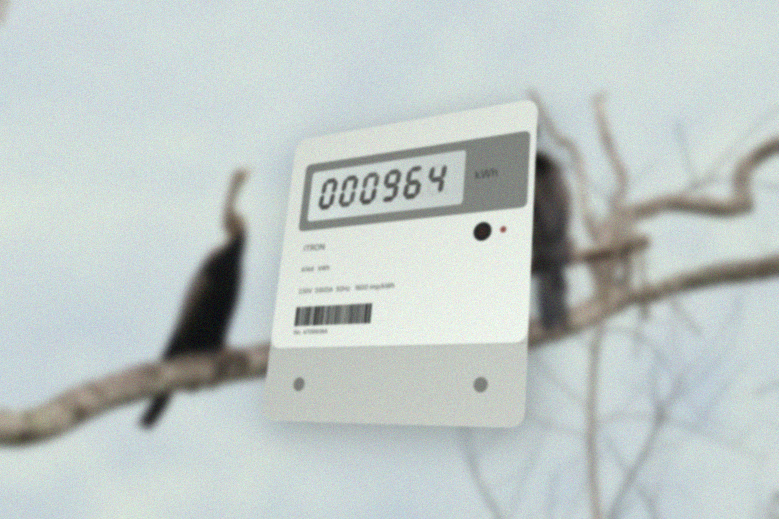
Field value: 964,kWh
